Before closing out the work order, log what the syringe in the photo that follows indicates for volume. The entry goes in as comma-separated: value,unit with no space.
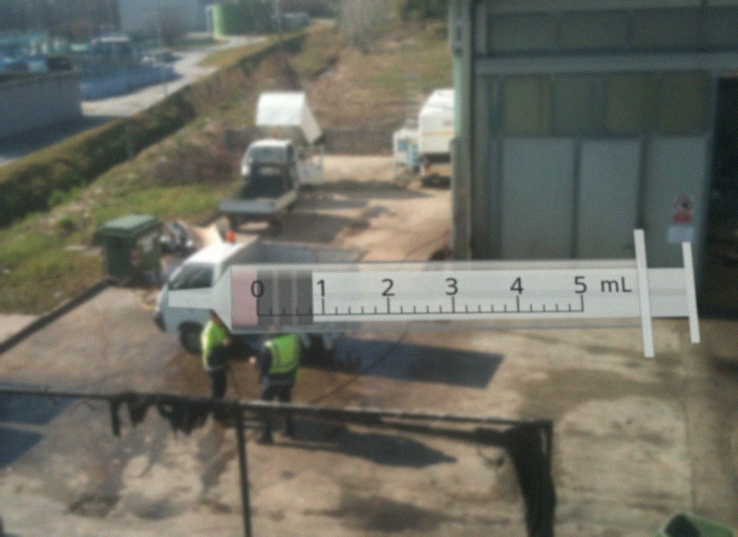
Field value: 0,mL
